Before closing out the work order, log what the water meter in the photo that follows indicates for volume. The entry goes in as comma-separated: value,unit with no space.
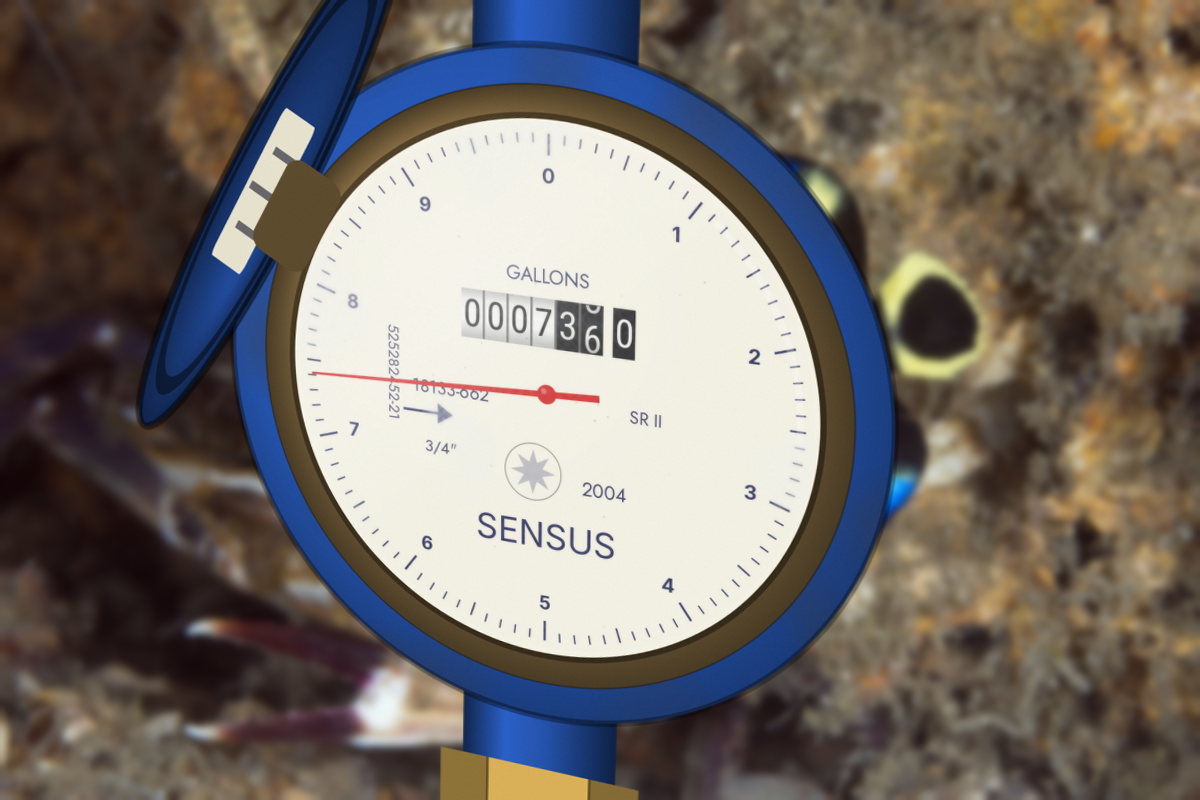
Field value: 7357.4,gal
